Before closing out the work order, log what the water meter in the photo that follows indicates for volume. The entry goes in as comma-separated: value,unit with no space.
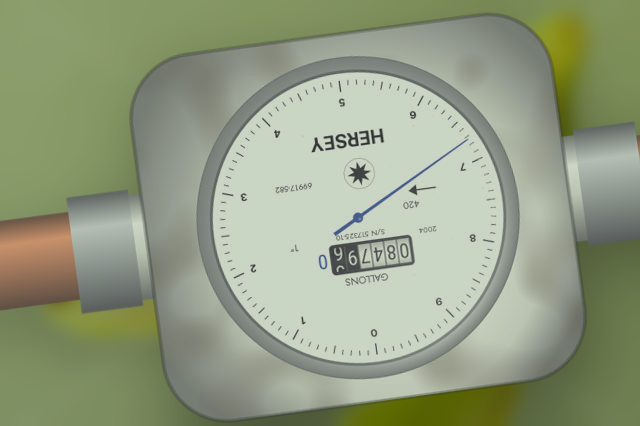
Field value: 847956.7,gal
